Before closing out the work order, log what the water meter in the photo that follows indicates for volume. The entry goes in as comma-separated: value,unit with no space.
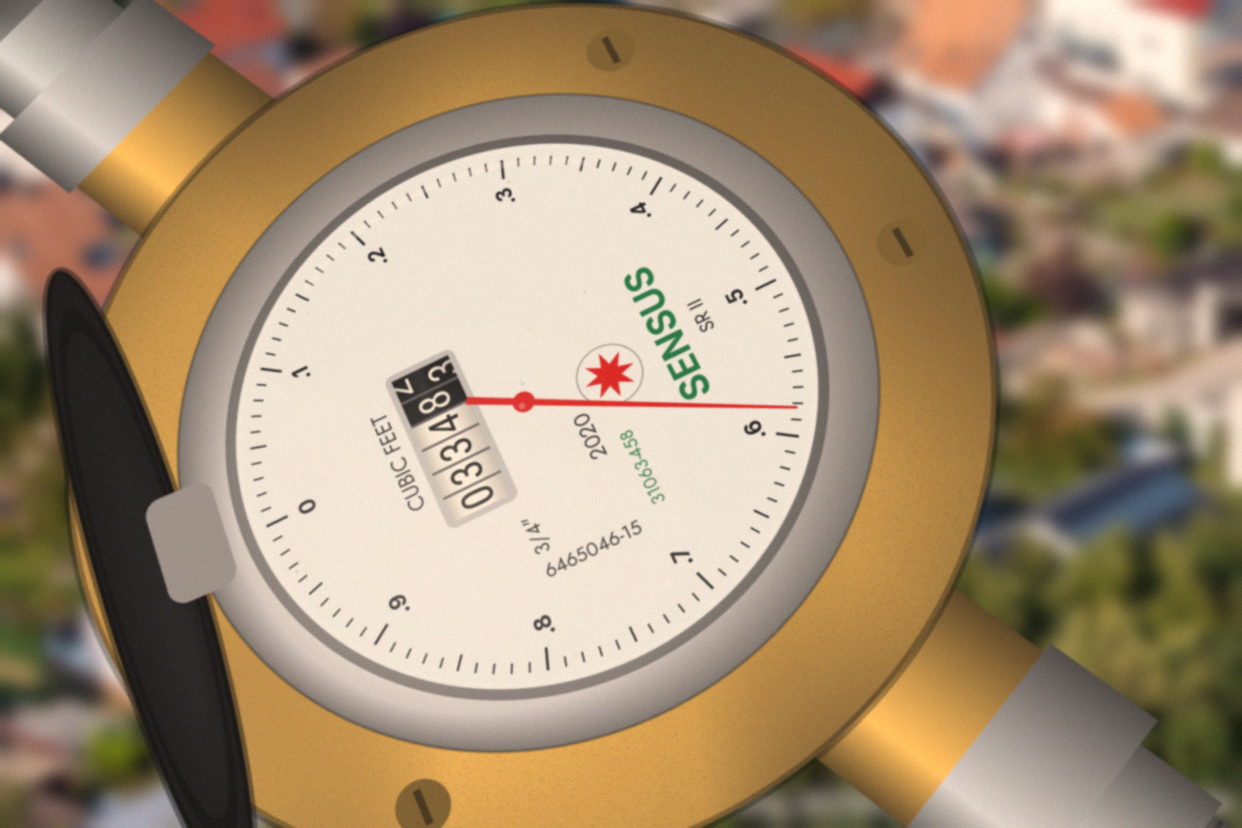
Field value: 33482.58,ft³
